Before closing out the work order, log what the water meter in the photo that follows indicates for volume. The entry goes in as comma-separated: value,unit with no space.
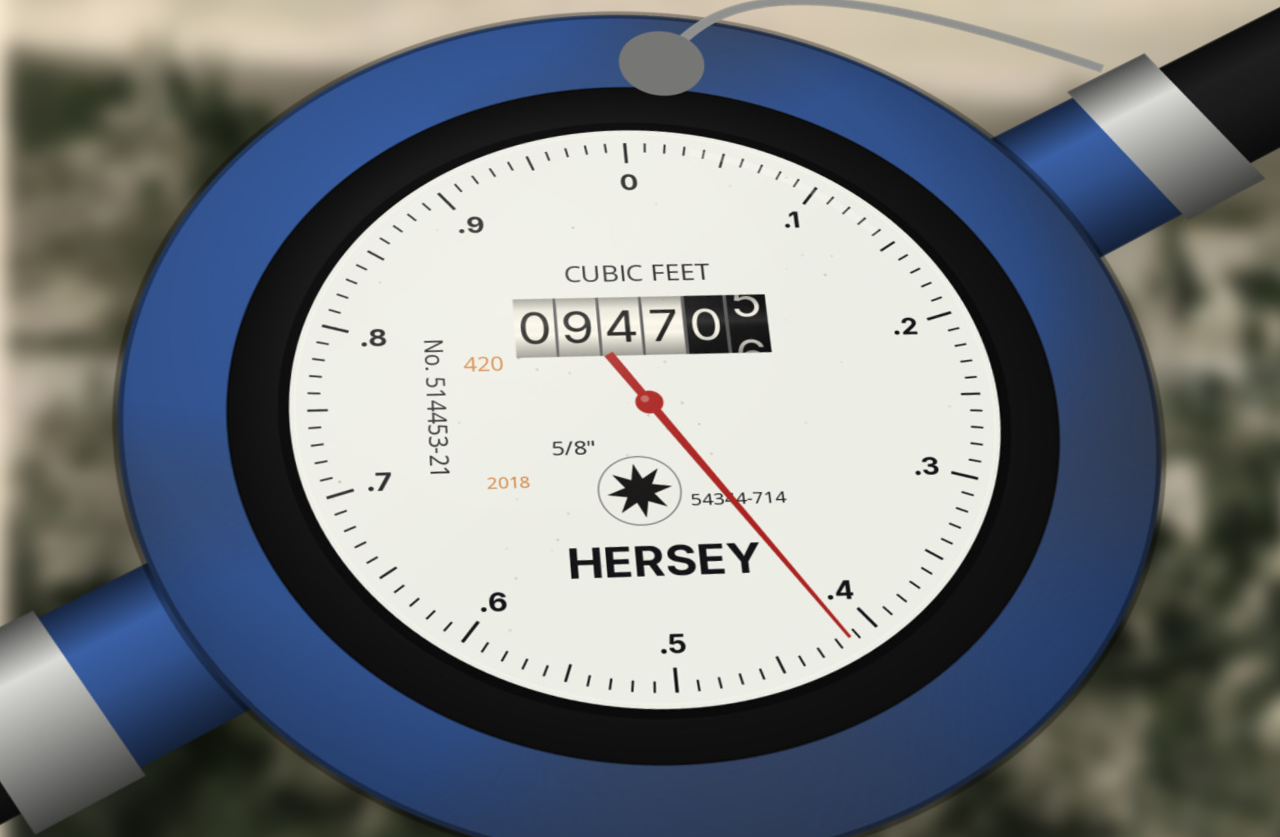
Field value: 94705.41,ft³
